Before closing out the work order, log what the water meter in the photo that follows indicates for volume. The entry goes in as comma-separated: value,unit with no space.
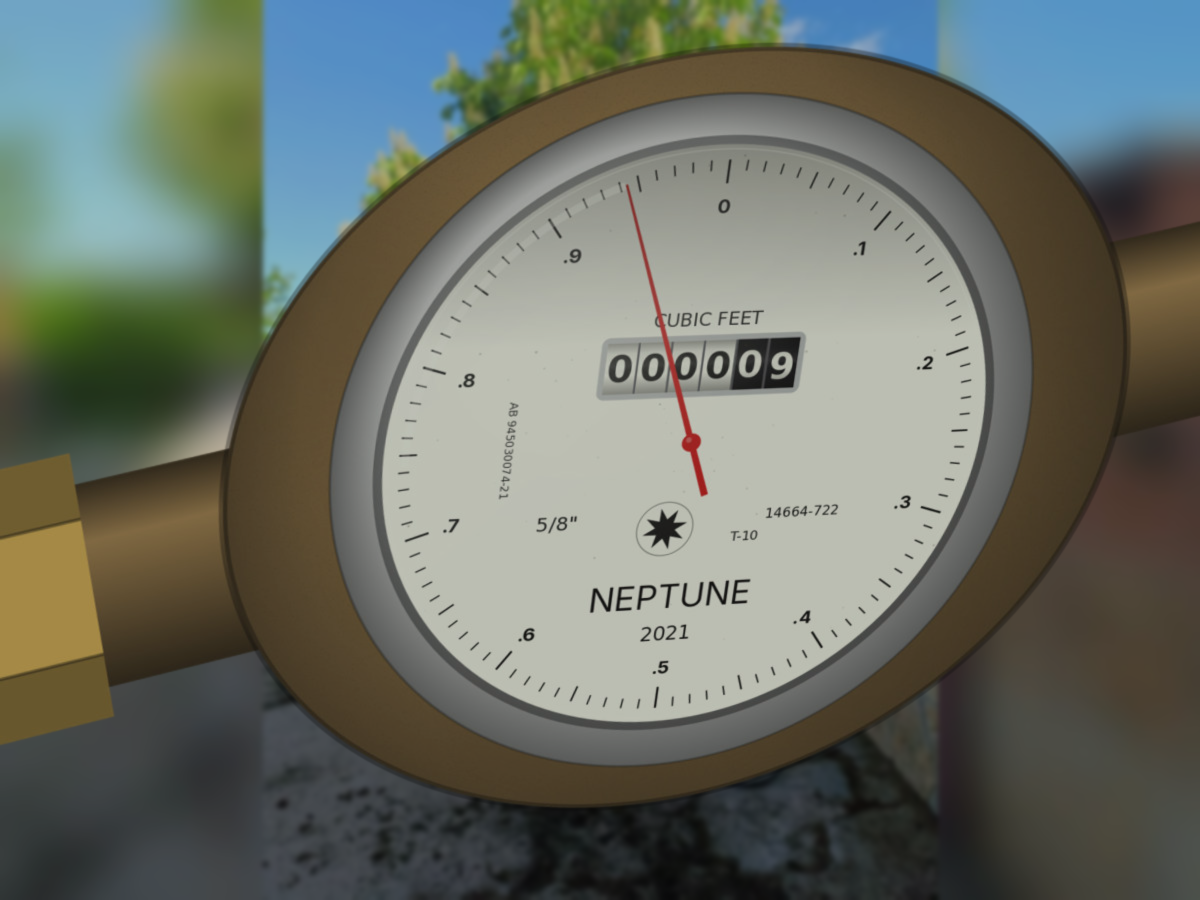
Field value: 8.94,ft³
